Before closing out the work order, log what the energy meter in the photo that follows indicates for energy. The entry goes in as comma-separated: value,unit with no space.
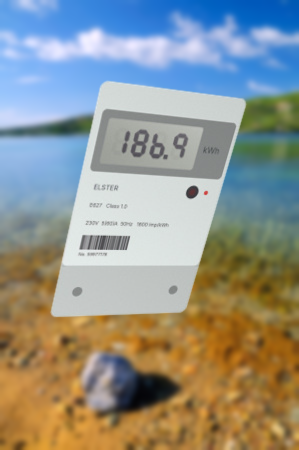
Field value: 186.9,kWh
